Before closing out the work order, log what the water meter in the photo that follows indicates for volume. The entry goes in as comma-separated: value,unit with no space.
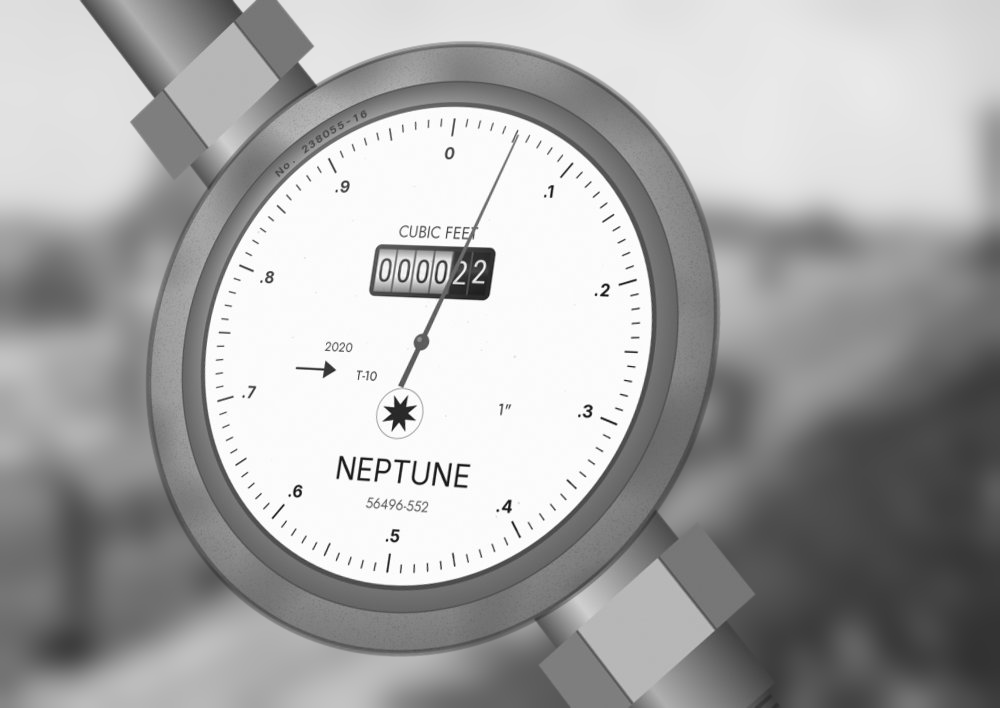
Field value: 22.05,ft³
